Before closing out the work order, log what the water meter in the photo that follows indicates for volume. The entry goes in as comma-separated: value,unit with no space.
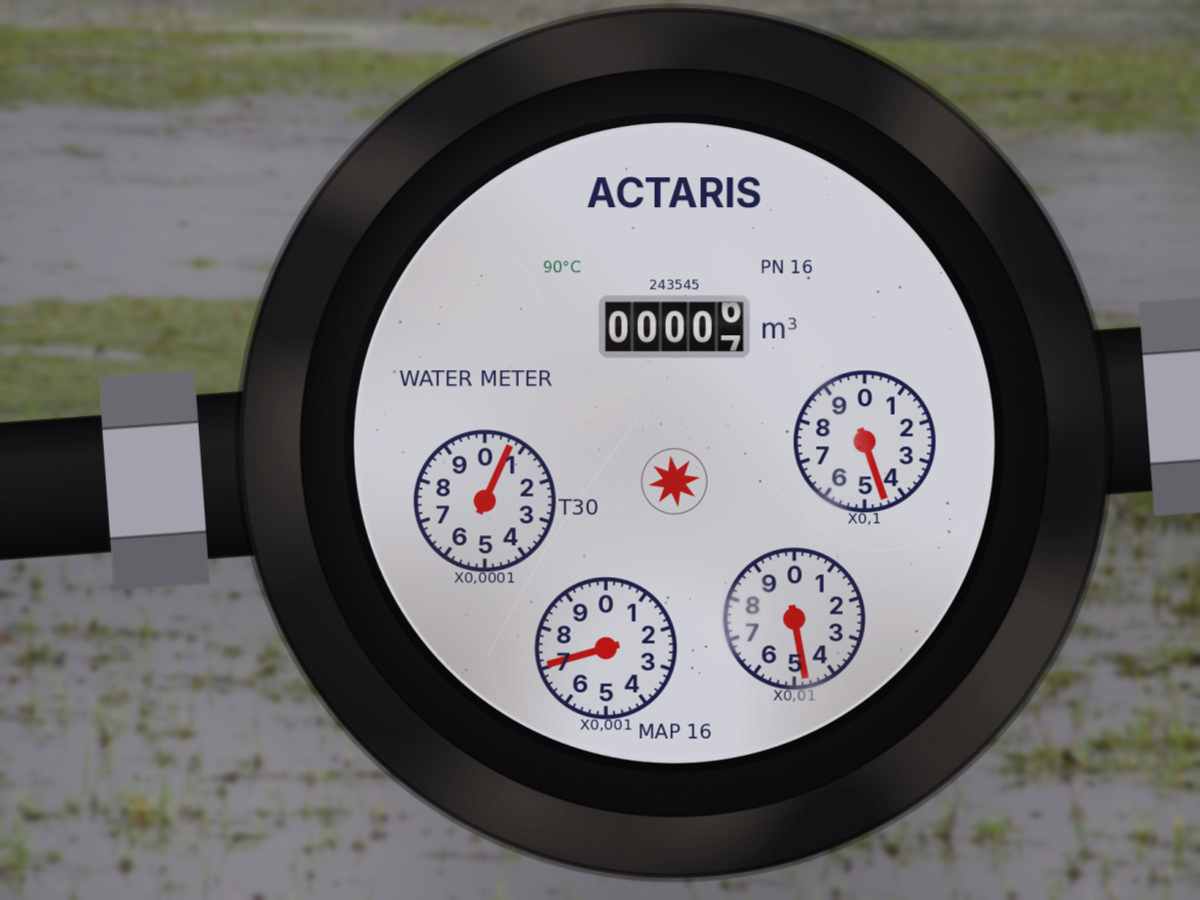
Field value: 6.4470,m³
